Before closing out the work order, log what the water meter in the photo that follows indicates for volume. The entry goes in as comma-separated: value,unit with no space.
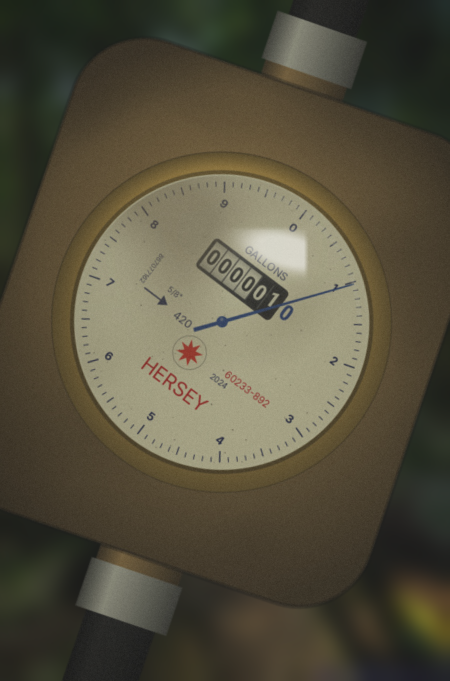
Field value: 11.0,gal
